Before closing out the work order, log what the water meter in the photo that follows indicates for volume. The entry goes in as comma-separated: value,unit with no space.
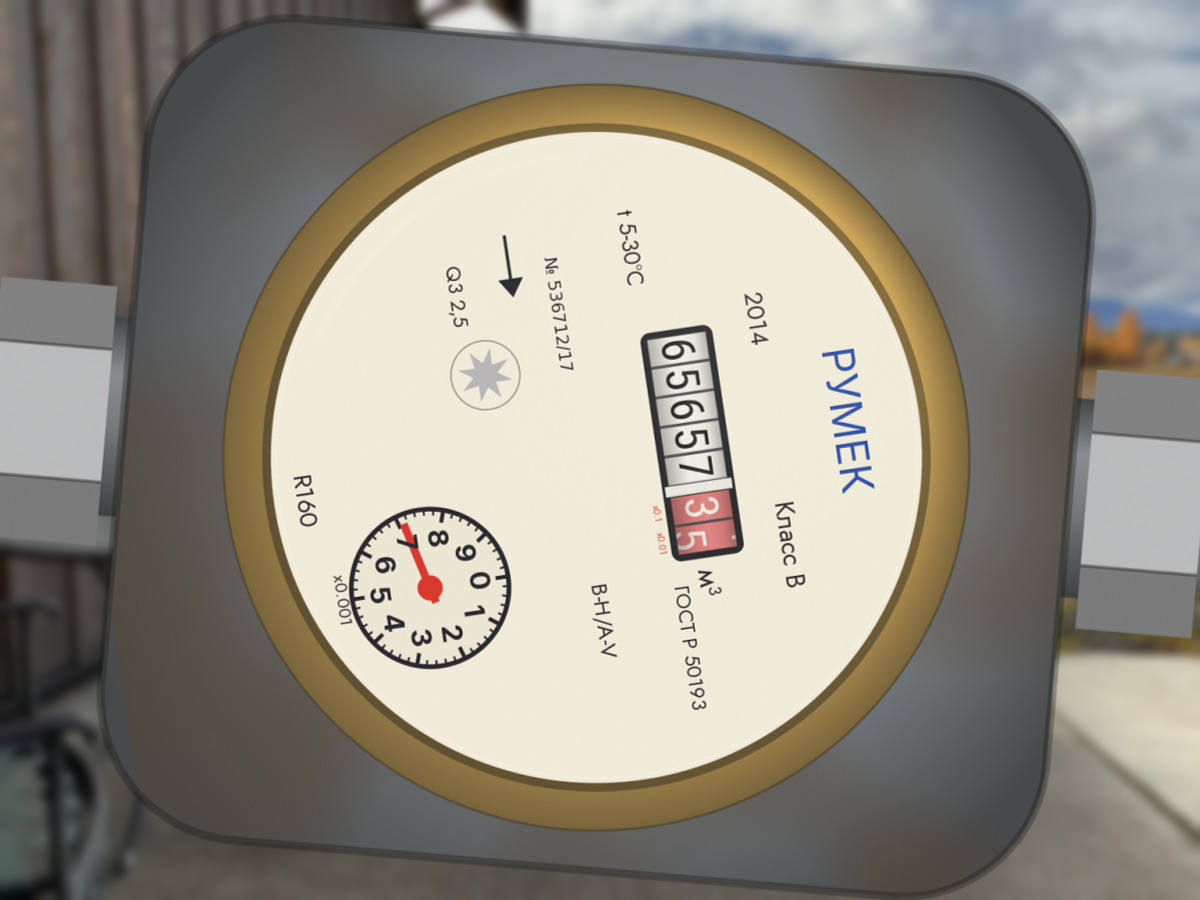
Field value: 65657.347,m³
